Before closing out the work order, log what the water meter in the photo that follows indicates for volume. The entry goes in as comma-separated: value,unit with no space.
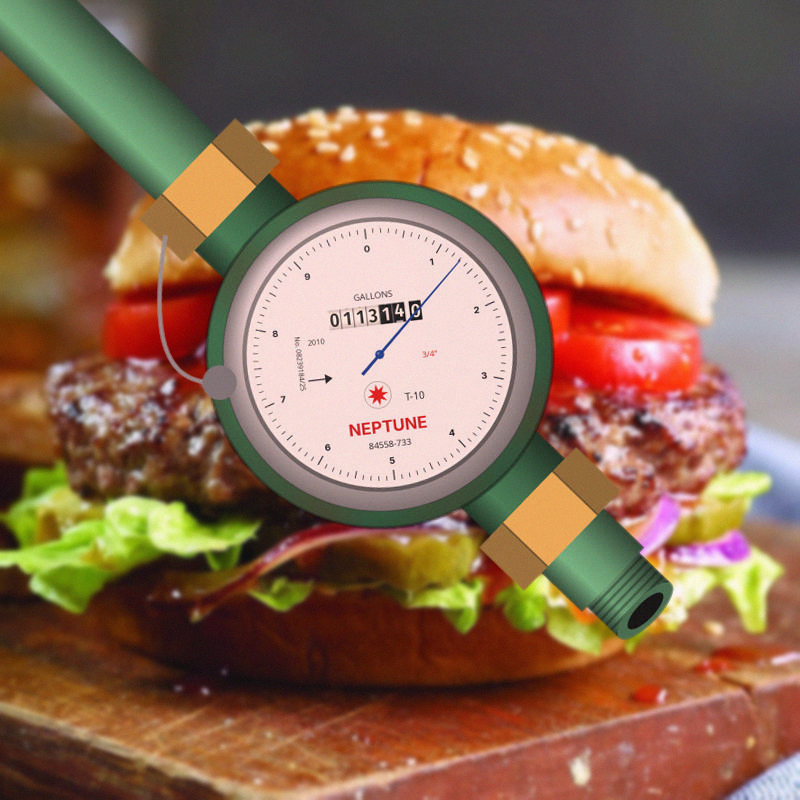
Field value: 113141.3,gal
